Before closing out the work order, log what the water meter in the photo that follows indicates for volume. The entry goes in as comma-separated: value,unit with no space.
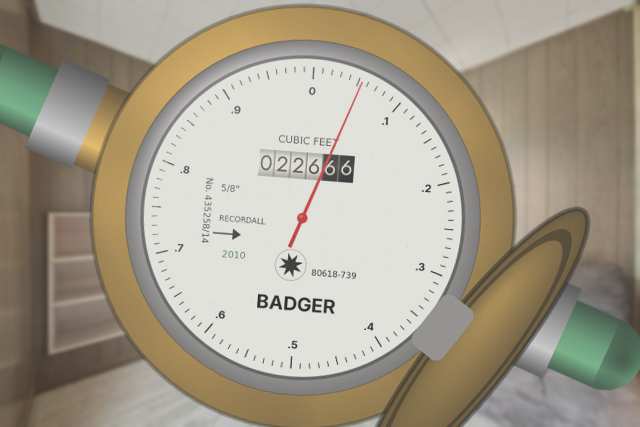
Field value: 22666.05,ft³
